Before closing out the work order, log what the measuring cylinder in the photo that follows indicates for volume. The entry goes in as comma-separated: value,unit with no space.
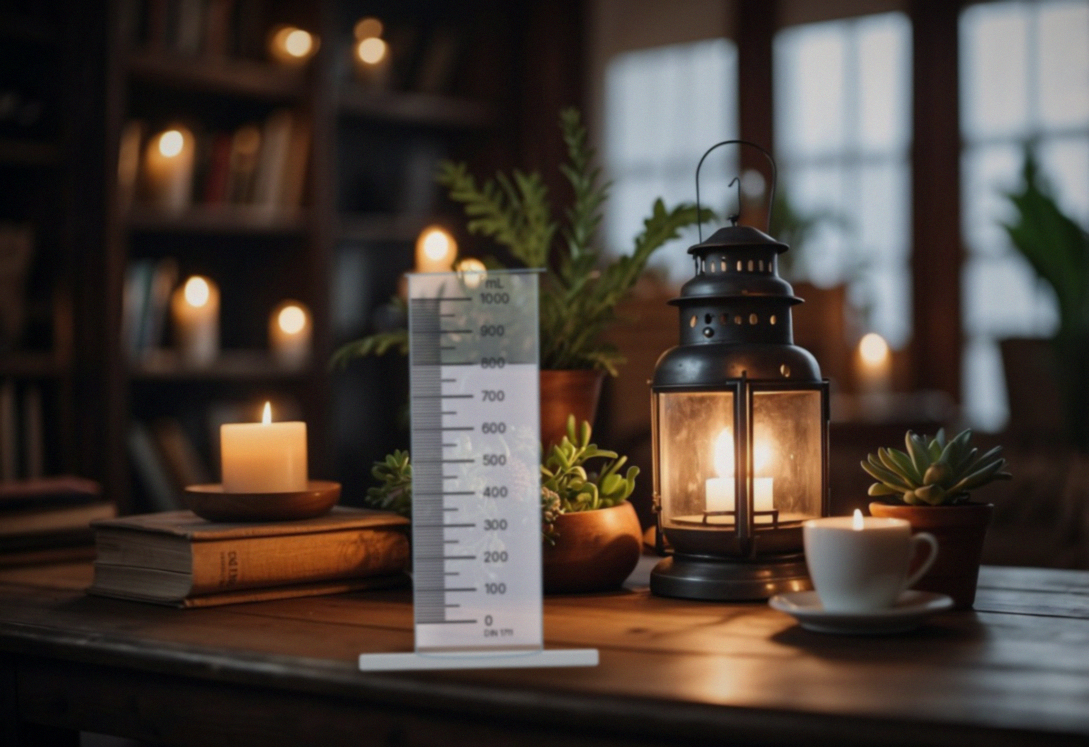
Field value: 800,mL
